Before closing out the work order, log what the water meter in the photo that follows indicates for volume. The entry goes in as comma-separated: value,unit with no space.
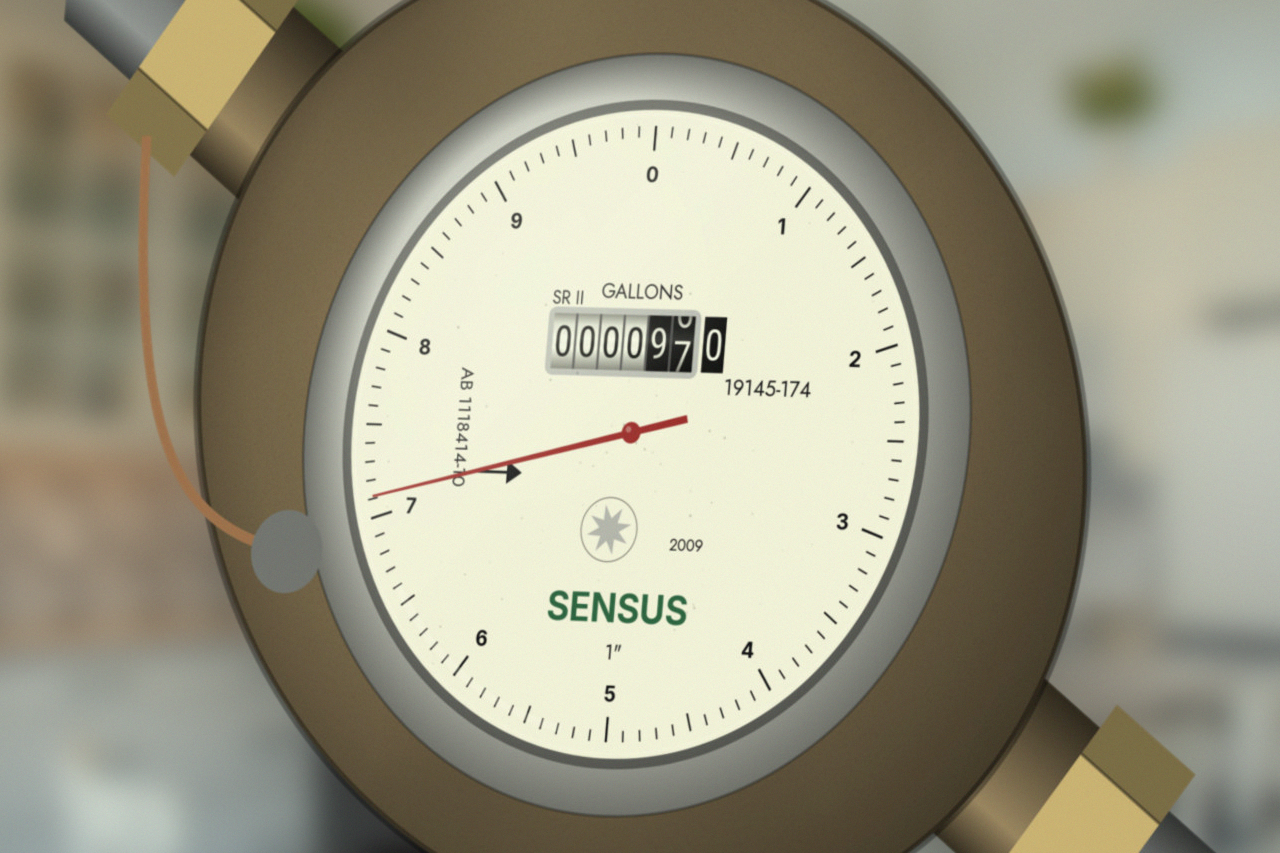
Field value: 967.1,gal
